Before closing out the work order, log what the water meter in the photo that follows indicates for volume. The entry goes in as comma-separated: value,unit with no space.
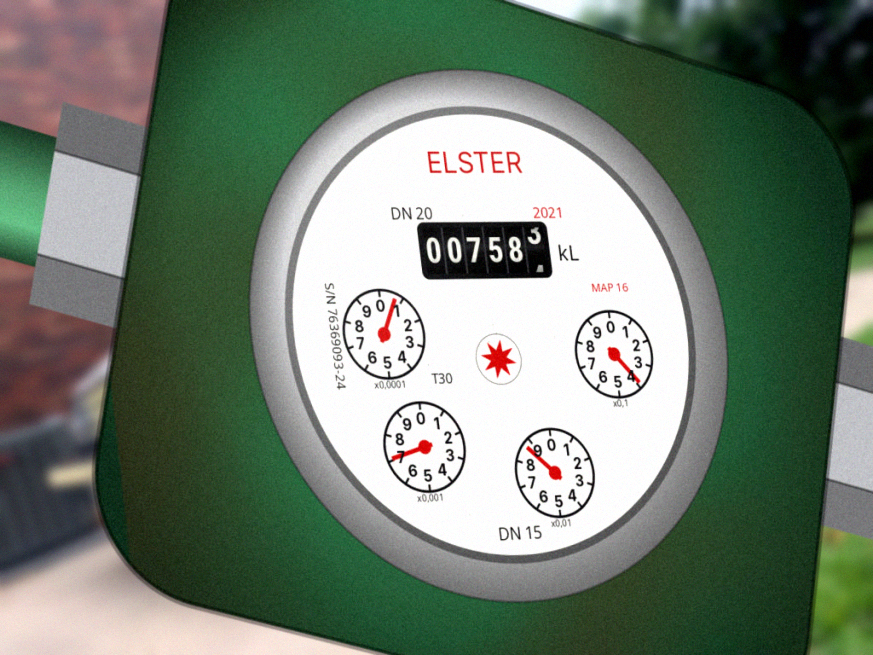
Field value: 7583.3870,kL
